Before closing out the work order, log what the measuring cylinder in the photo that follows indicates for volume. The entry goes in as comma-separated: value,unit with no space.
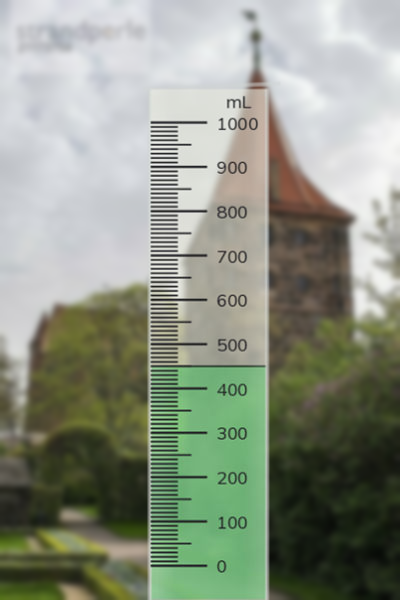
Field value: 450,mL
